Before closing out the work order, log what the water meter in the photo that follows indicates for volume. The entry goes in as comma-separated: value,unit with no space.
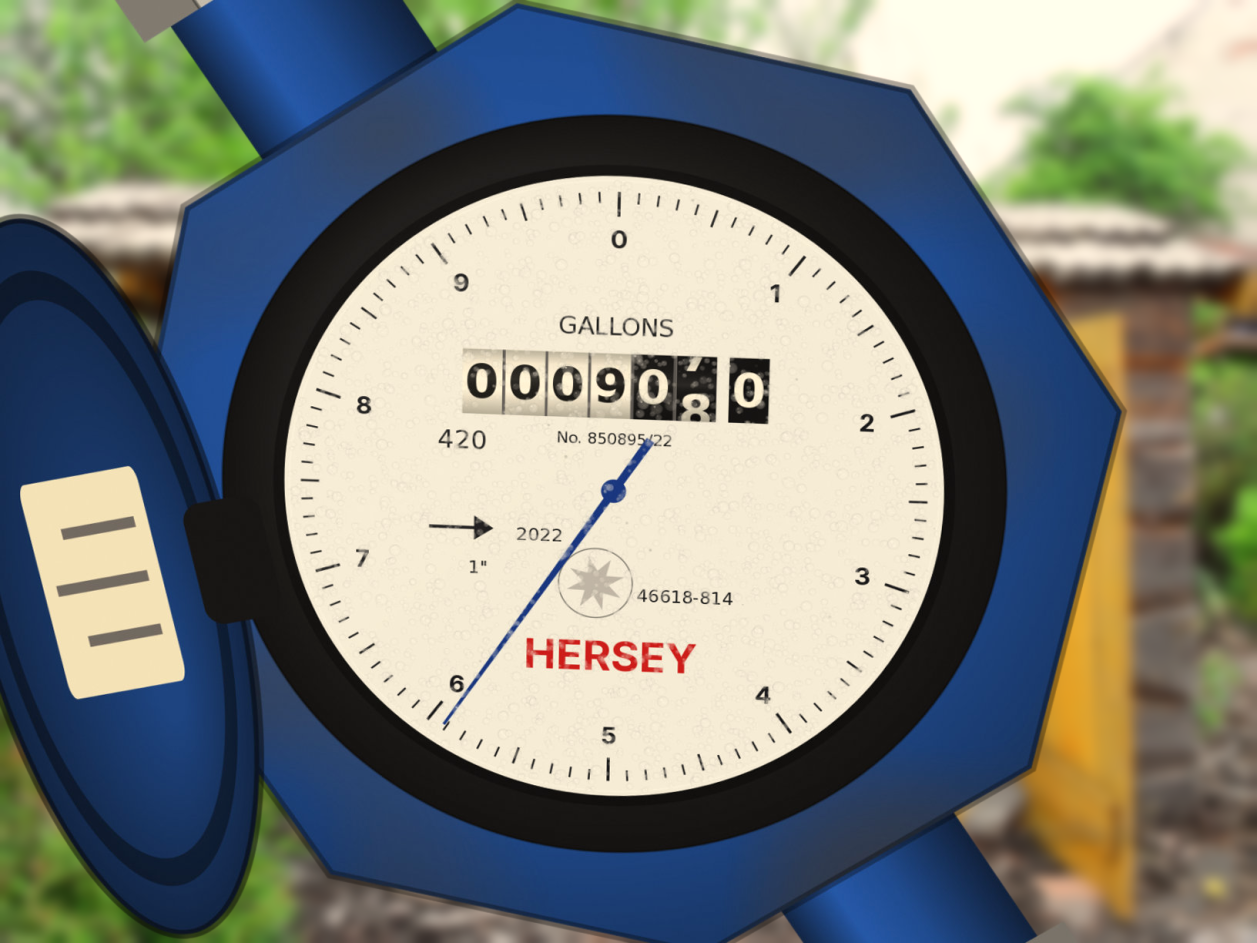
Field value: 9075.9,gal
